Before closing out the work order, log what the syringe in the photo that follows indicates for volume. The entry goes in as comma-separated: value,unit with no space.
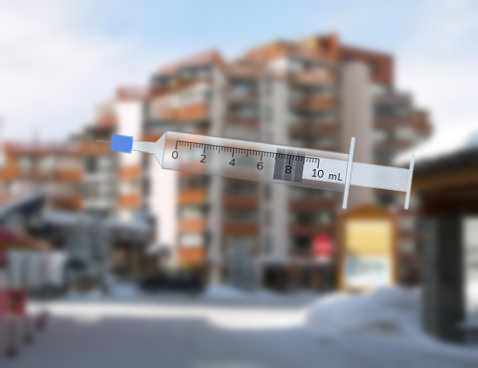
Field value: 7,mL
